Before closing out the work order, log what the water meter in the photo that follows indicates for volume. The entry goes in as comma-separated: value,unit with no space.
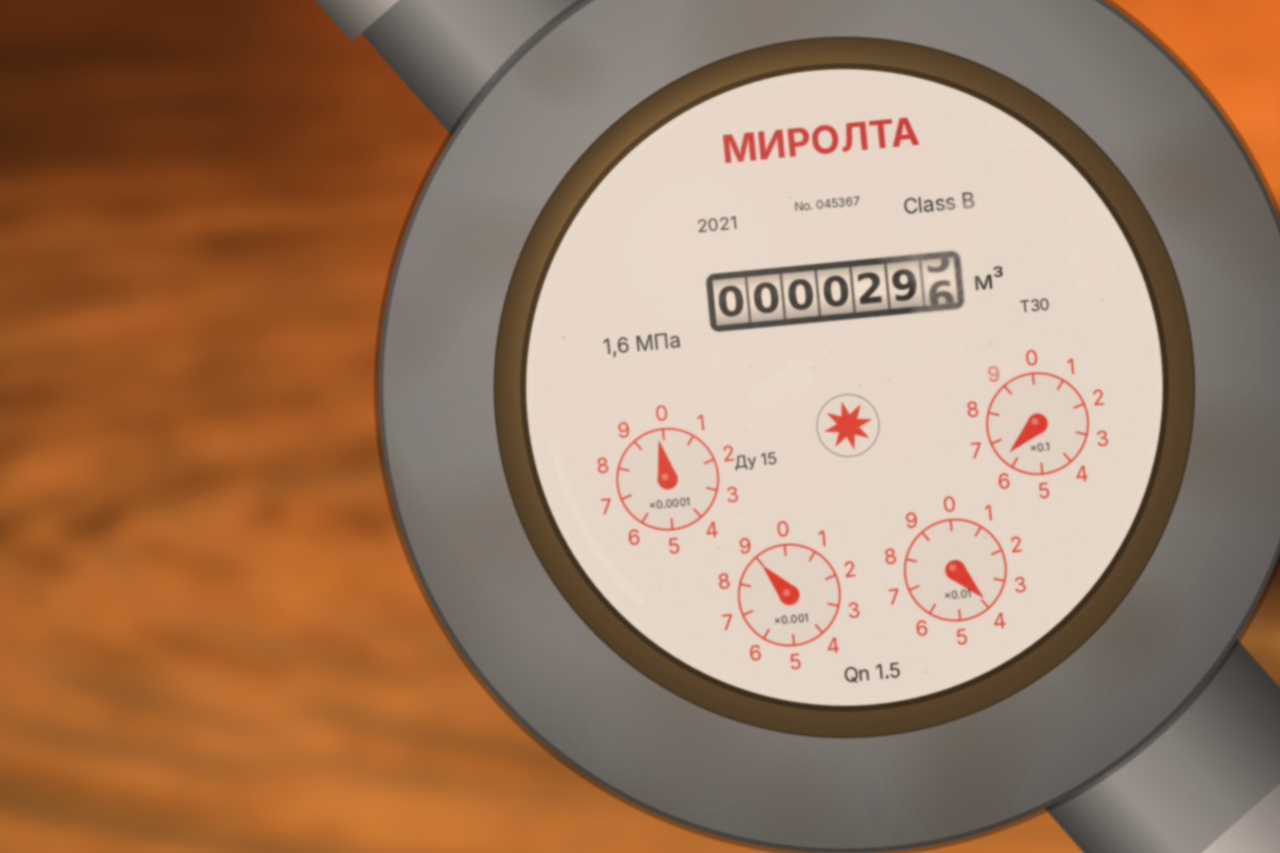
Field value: 295.6389,m³
